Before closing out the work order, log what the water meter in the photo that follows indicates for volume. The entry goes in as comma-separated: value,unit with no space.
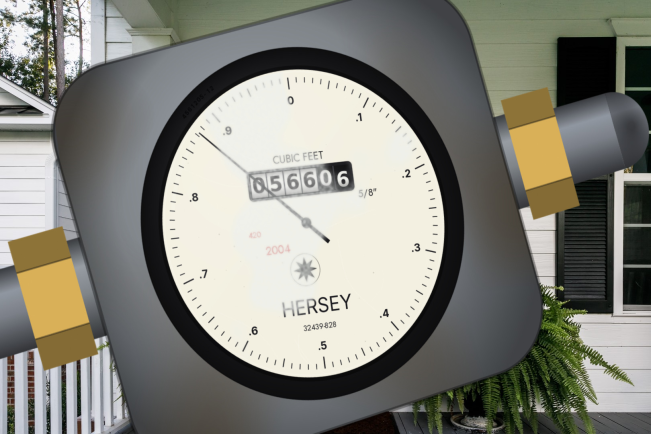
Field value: 56605.87,ft³
